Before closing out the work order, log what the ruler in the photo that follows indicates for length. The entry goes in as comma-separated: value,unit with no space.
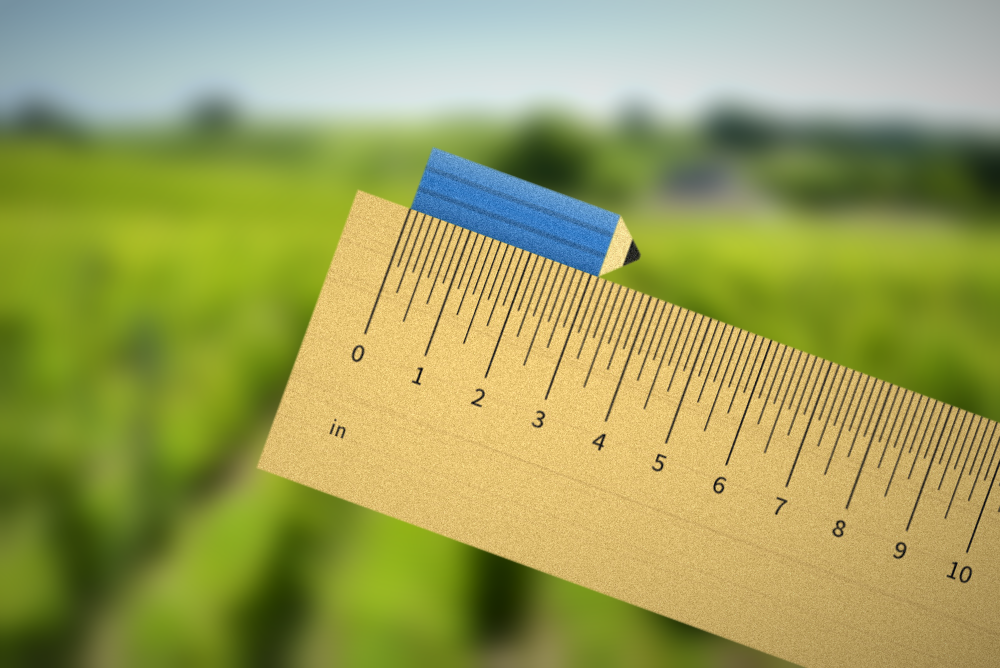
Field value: 3.625,in
